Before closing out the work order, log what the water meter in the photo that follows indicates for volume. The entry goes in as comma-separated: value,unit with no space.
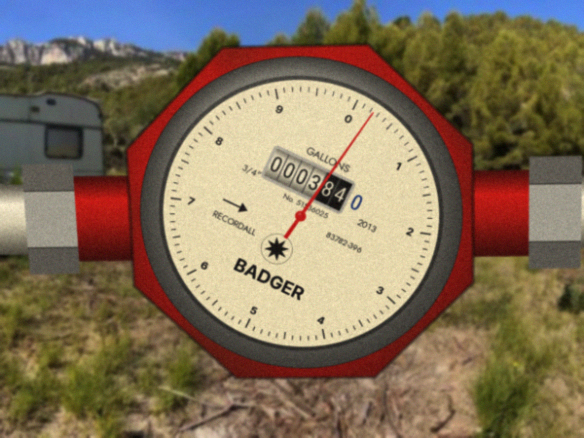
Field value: 3840.2,gal
